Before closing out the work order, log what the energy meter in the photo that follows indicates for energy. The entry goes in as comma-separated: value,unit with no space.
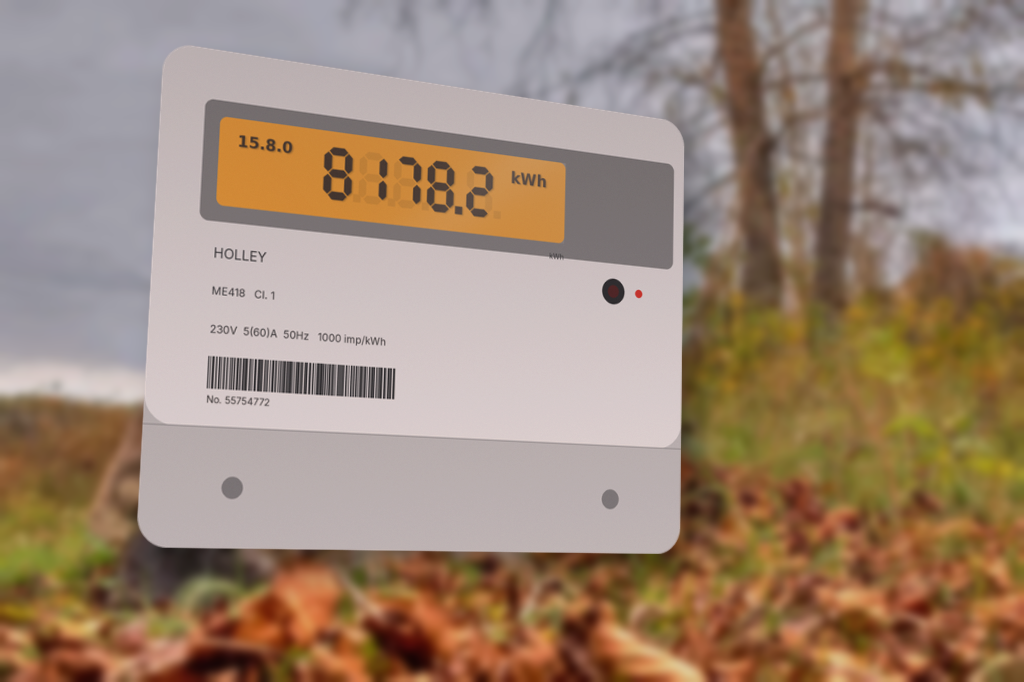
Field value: 8178.2,kWh
